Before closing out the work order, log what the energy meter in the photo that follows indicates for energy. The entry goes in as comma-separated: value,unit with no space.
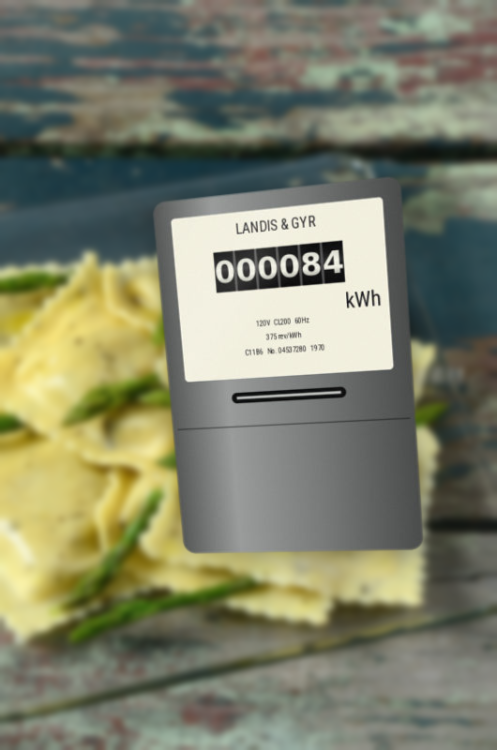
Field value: 84,kWh
